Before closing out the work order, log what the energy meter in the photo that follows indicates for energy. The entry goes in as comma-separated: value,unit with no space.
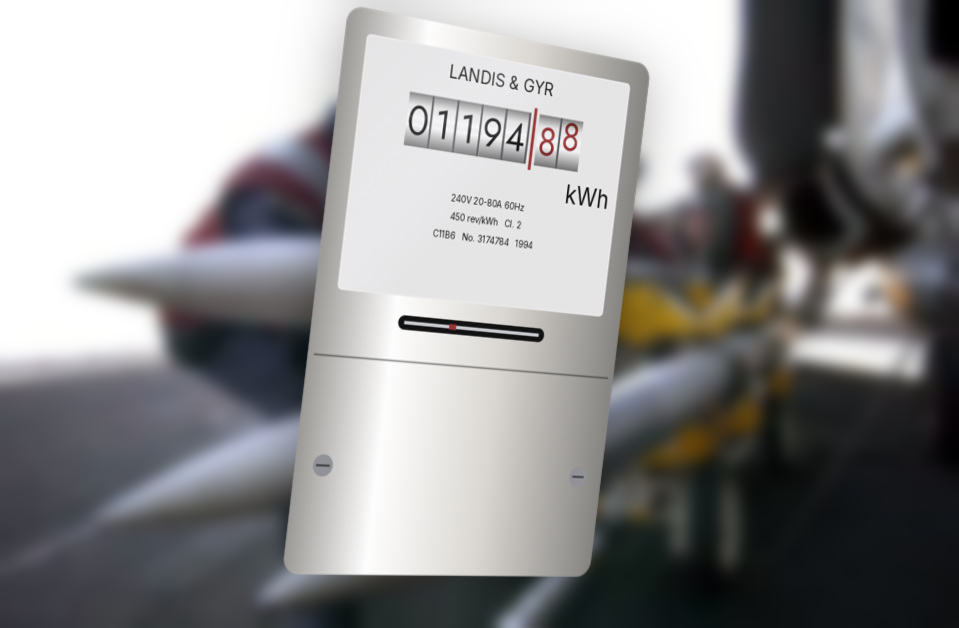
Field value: 1194.88,kWh
